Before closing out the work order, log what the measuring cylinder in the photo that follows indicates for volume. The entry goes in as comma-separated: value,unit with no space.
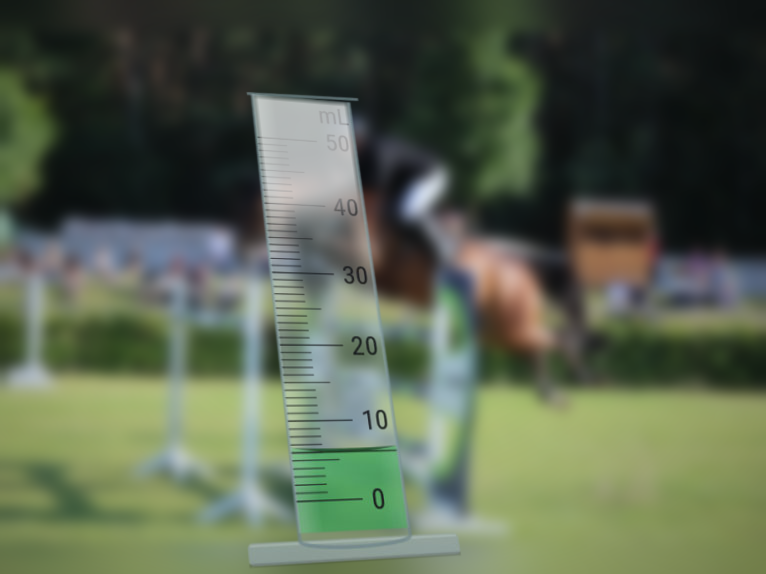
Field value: 6,mL
